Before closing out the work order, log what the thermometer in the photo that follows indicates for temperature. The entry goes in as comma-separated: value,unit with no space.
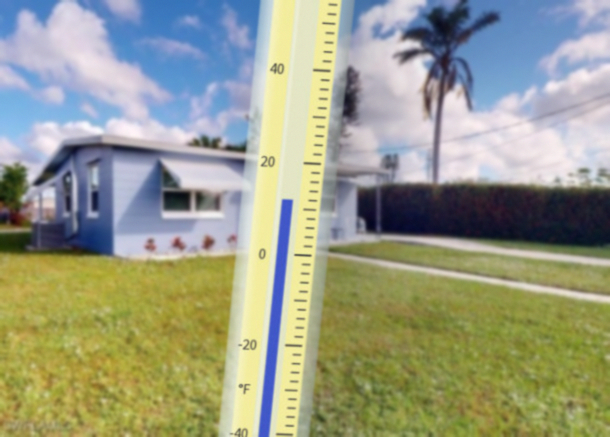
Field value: 12,°F
